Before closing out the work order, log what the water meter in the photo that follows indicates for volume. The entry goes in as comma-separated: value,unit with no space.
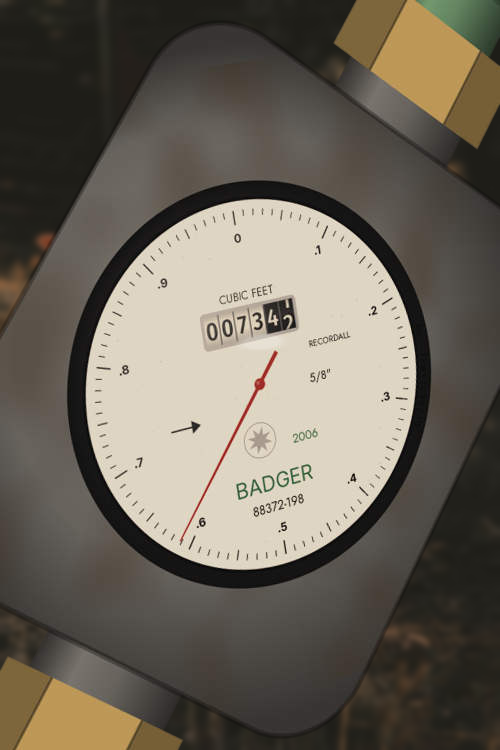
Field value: 7341.61,ft³
